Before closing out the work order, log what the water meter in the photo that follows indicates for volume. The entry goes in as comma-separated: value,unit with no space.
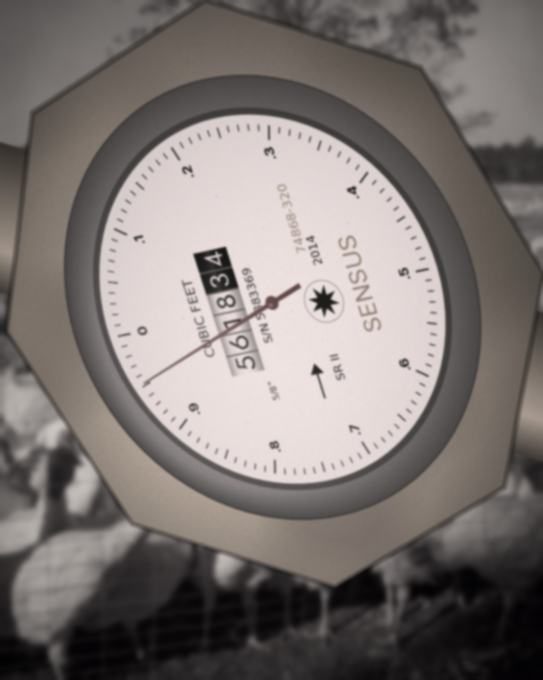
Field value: 561833.95,ft³
